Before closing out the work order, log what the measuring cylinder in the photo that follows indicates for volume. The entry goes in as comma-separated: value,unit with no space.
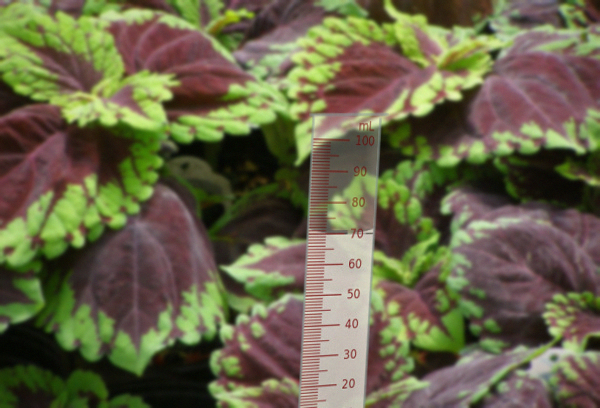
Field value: 70,mL
